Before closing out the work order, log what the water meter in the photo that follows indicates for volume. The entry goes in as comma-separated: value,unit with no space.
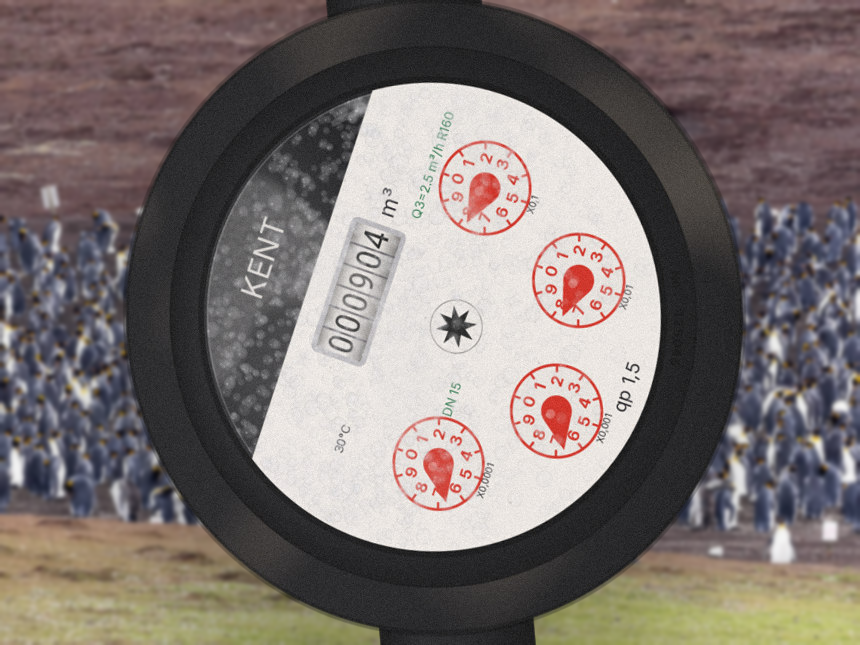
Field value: 904.7766,m³
